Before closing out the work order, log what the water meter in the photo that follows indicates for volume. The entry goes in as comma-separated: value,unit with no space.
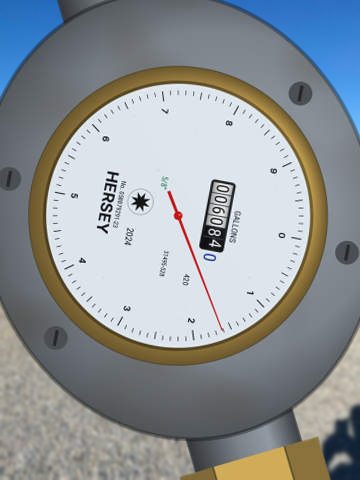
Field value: 60841.6,gal
